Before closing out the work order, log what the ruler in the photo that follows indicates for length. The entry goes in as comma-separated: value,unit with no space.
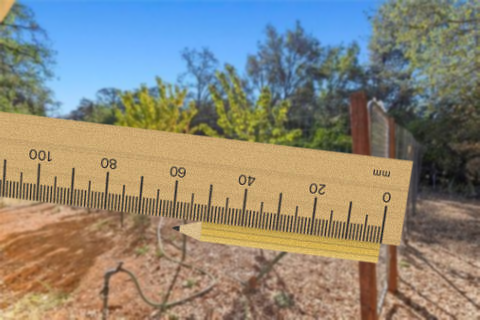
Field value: 60,mm
